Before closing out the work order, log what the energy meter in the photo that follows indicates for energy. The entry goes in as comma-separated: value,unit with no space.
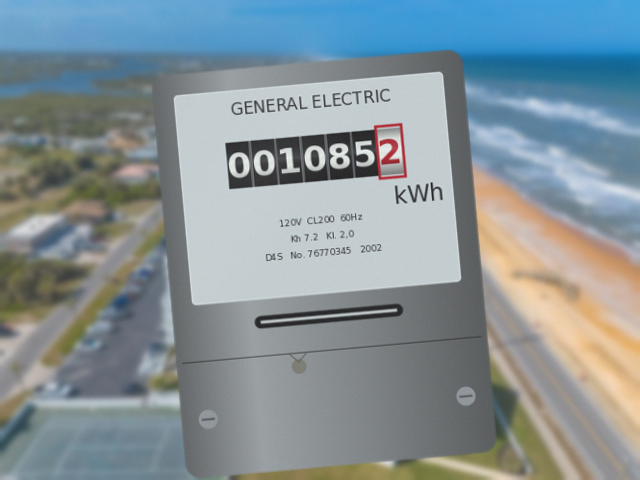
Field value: 1085.2,kWh
